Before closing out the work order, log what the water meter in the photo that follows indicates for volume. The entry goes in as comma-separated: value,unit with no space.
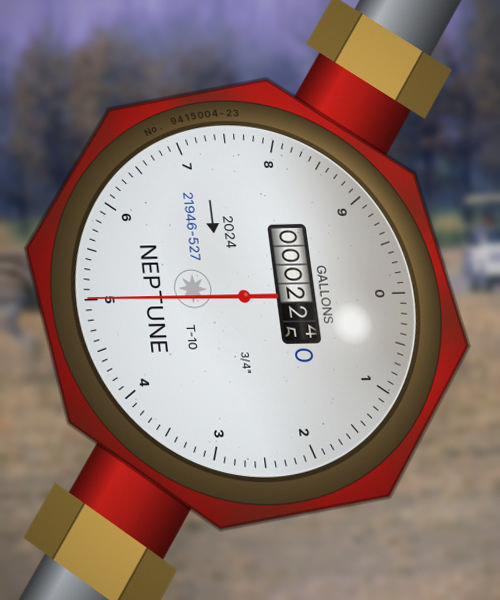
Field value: 2245.0,gal
